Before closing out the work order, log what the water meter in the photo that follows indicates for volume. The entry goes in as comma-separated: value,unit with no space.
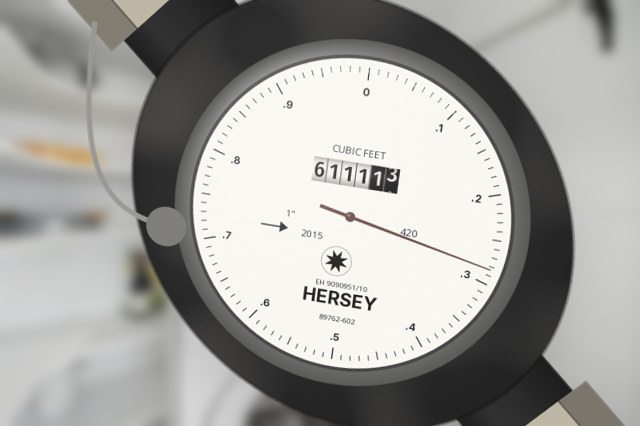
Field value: 611113.28,ft³
